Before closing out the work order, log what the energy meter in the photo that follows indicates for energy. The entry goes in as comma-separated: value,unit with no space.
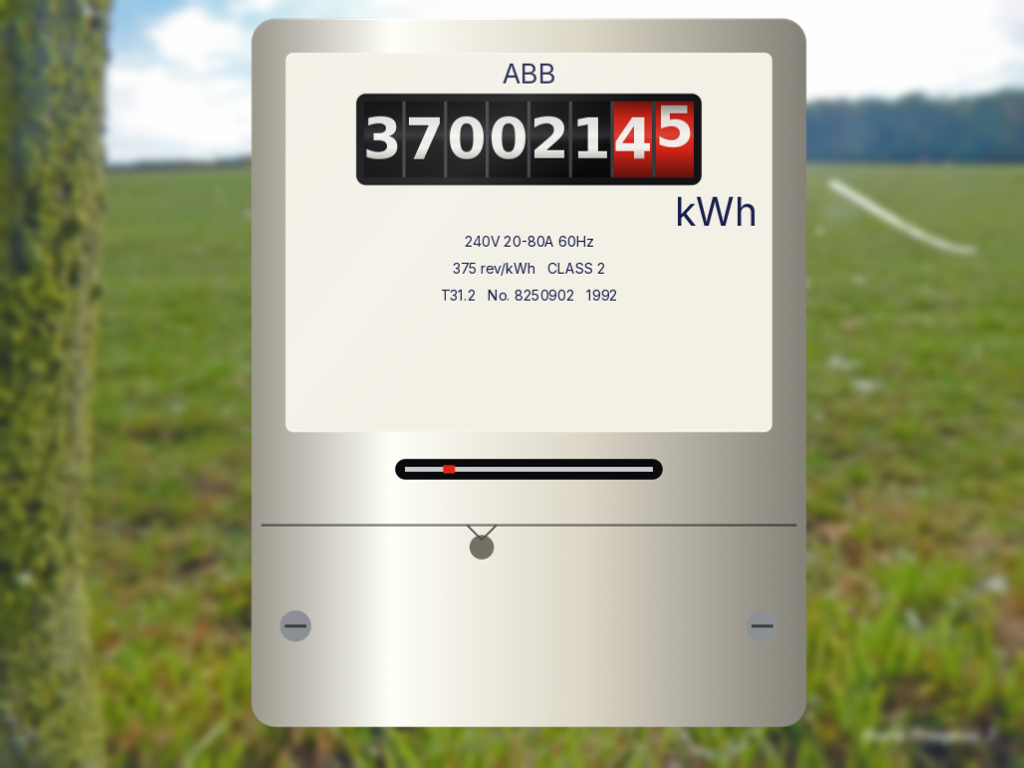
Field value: 370021.45,kWh
